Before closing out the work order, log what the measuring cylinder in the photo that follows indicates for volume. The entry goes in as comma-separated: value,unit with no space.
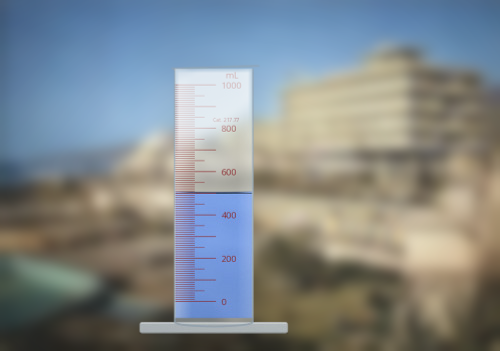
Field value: 500,mL
